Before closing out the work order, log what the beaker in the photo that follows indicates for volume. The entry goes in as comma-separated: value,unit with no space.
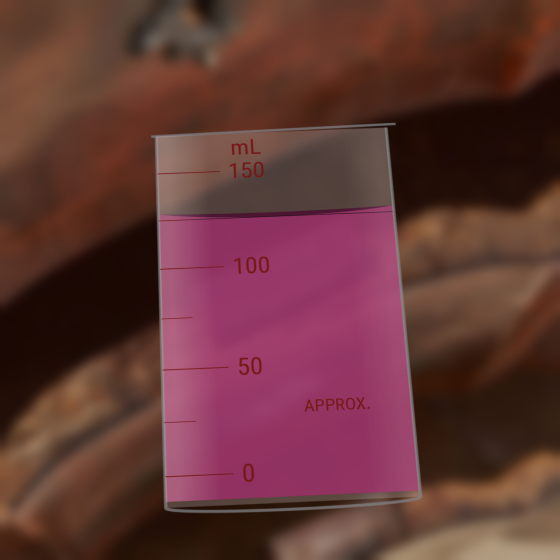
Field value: 125,mL
